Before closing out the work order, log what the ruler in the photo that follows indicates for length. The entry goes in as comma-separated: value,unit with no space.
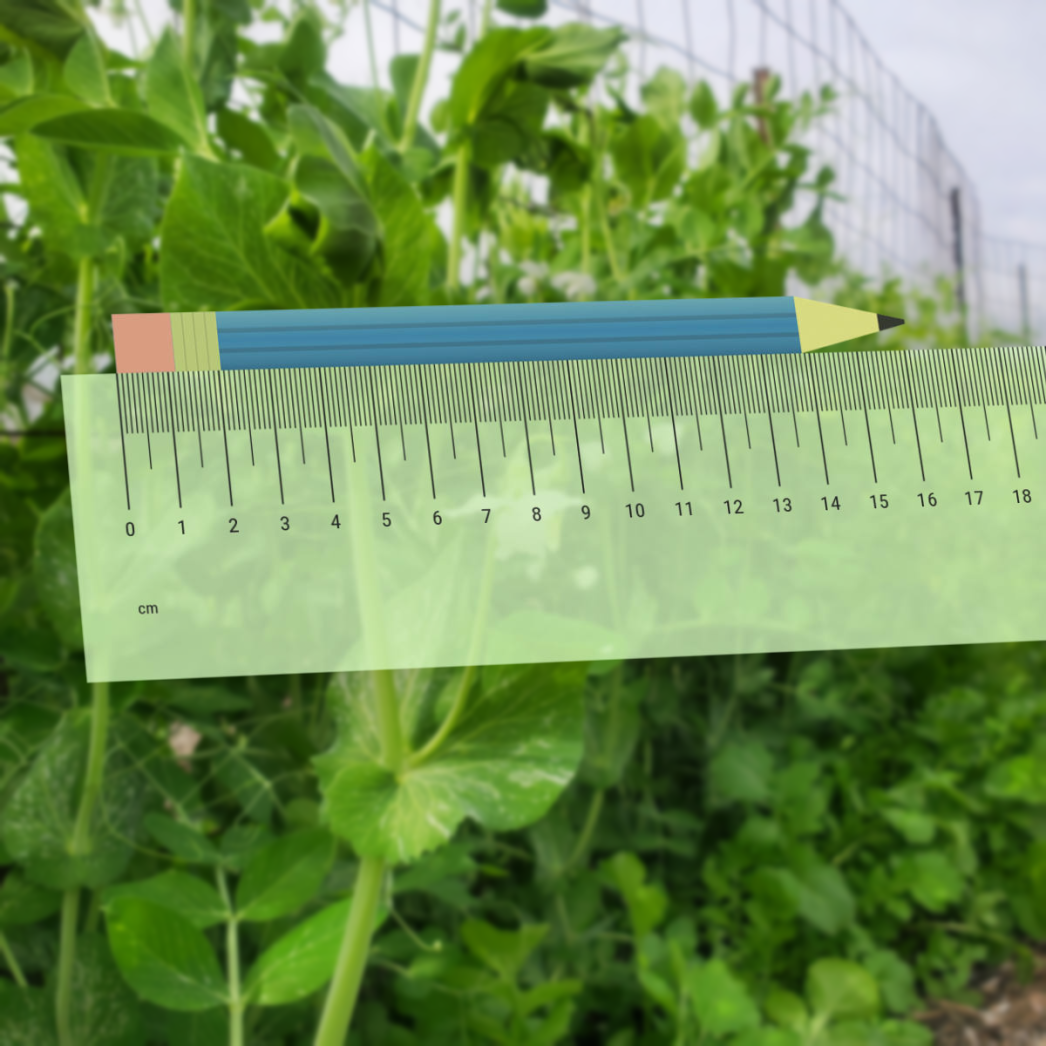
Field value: 16.1,cm
